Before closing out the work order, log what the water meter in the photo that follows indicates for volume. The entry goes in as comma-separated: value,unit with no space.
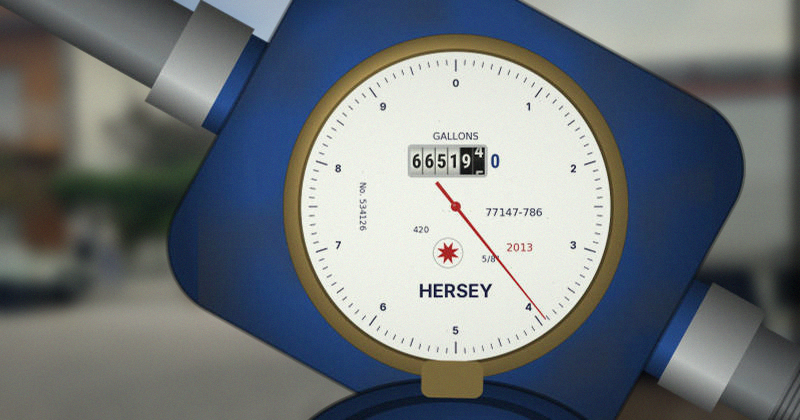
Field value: 6651943.9,gal
